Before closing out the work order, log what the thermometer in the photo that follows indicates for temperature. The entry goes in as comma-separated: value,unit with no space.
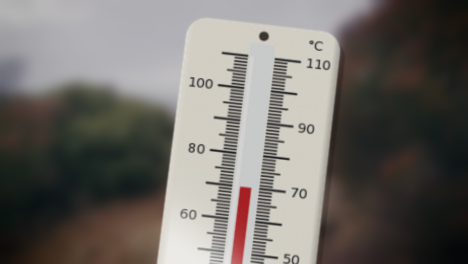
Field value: 70,°C
